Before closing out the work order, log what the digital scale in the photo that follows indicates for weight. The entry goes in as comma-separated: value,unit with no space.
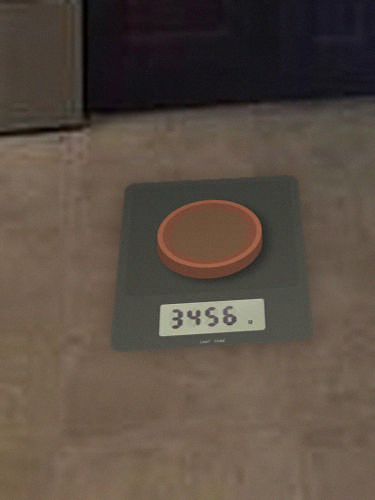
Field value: 3456,g
